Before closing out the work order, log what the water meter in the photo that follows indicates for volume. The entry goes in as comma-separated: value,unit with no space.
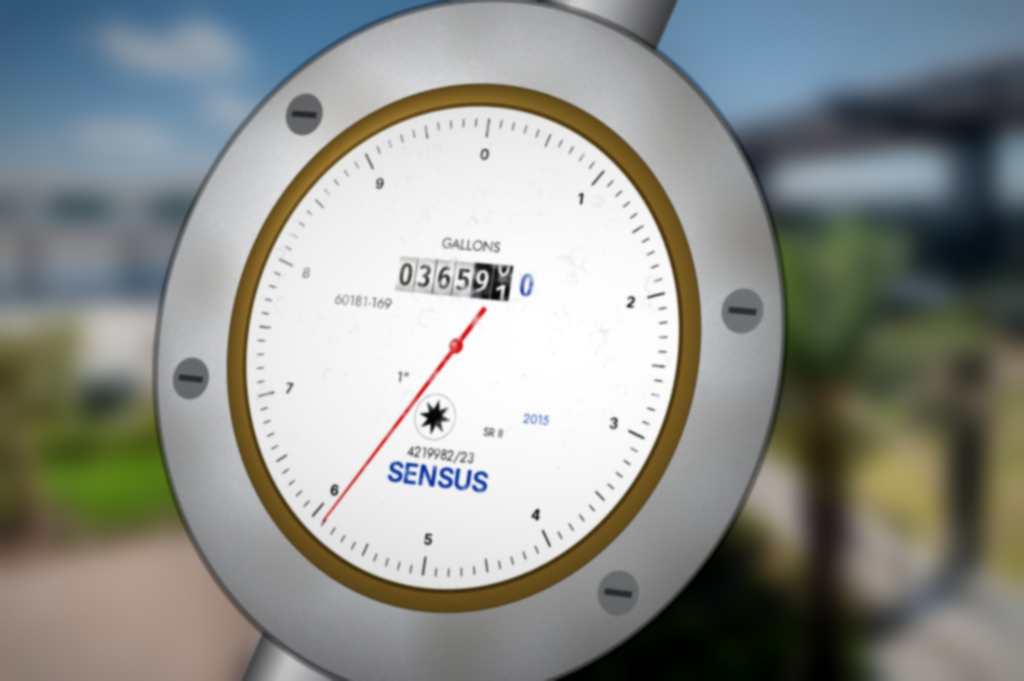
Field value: 365905.9,gal
